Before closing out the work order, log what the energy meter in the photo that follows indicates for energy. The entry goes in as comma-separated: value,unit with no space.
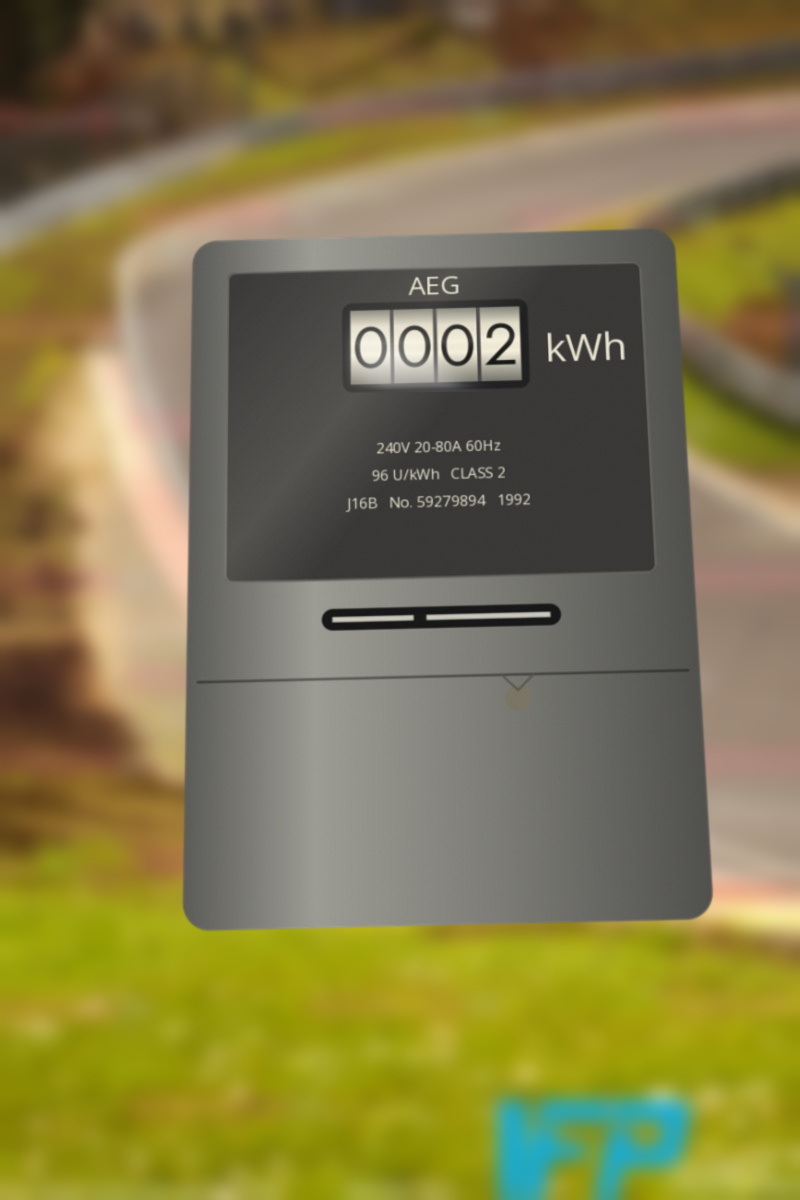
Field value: 2,kWh
